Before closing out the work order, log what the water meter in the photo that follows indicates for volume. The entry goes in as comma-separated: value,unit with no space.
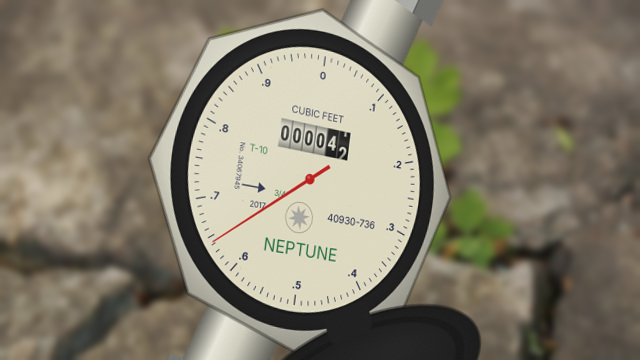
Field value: 41.64,ft³
